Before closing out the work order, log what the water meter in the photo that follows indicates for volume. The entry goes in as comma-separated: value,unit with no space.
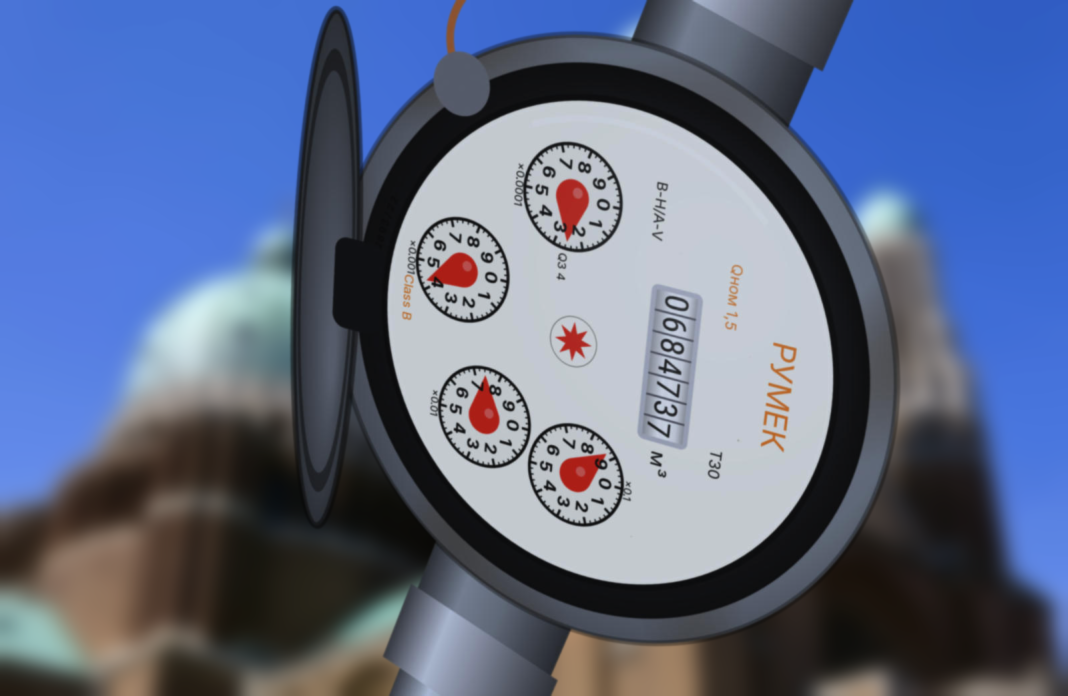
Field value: 684736.8742,m³
